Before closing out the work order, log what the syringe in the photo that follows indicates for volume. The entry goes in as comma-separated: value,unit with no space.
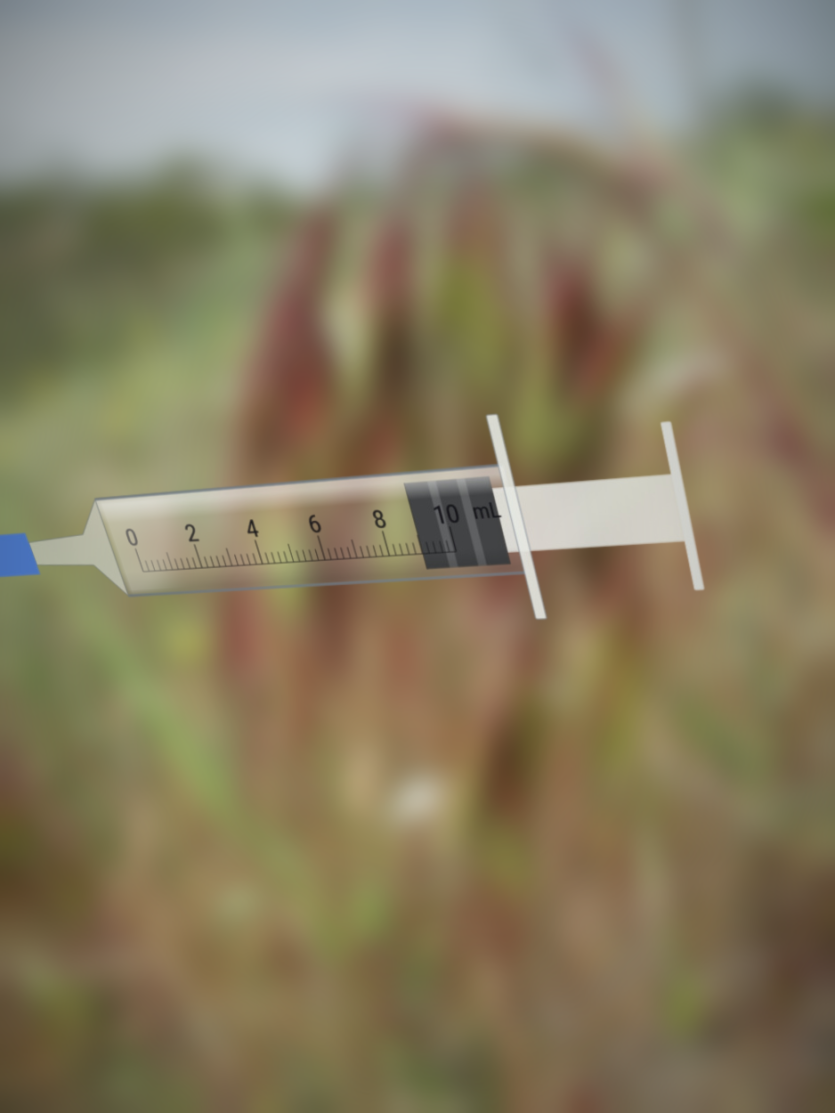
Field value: 9,mL
